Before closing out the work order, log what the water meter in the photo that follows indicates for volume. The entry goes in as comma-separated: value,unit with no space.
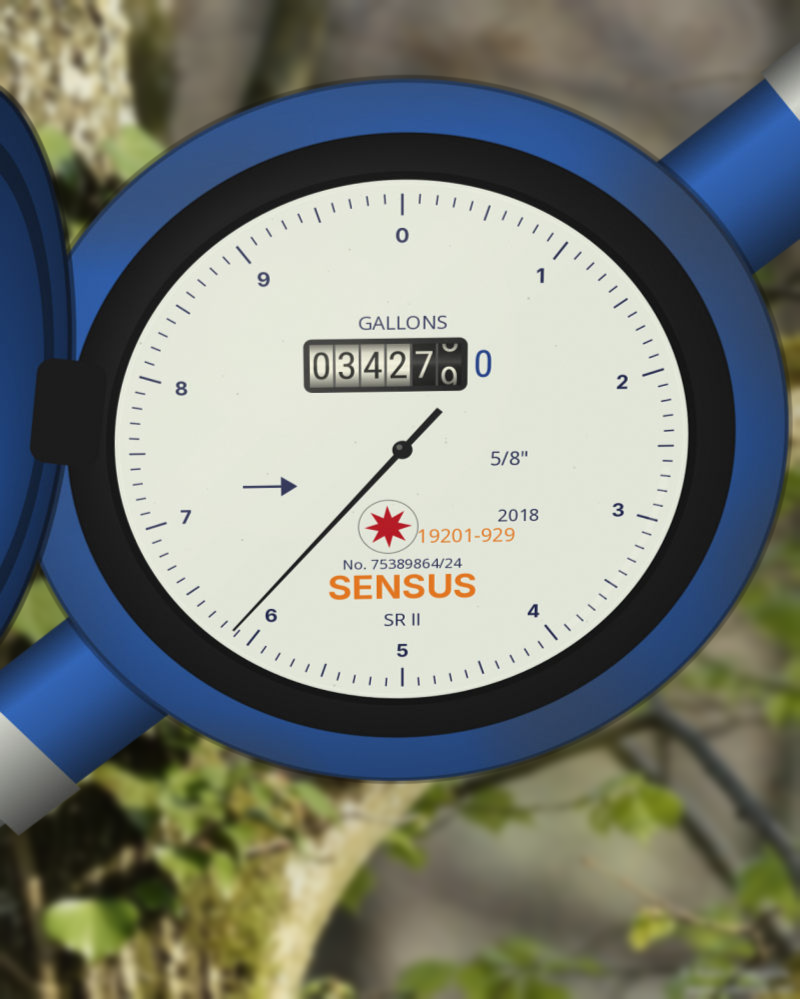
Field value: 342786.1,gal
